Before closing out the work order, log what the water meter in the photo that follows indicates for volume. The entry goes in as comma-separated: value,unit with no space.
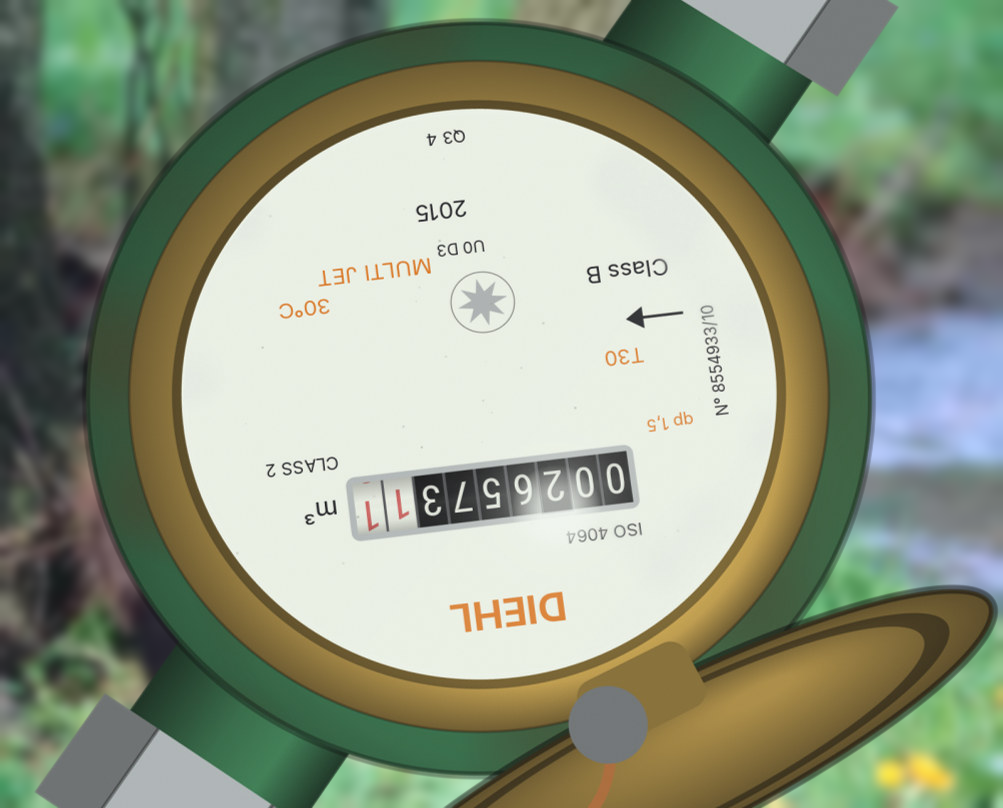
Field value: 26573.11,m³
